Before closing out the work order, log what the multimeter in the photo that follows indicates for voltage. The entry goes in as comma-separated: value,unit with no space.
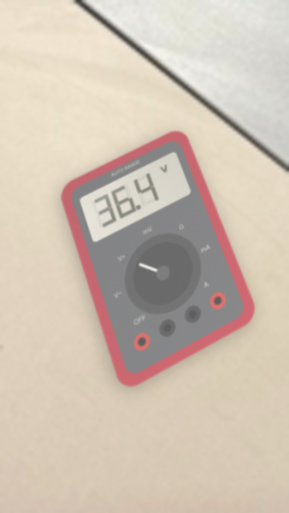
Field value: 36.4,V
